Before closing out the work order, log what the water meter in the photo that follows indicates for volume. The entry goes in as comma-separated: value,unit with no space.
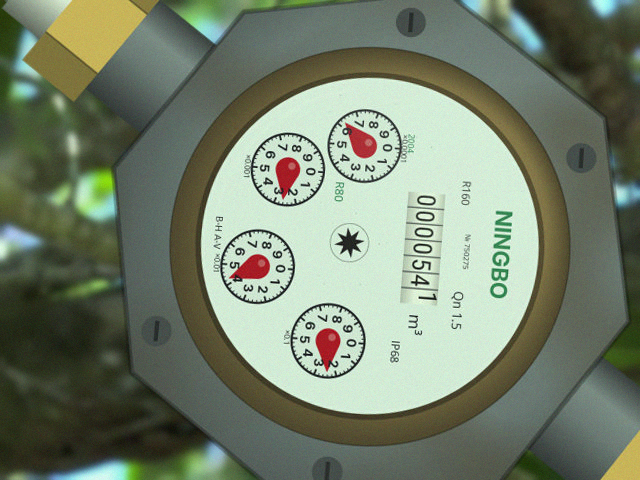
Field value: 541.2426,m³
